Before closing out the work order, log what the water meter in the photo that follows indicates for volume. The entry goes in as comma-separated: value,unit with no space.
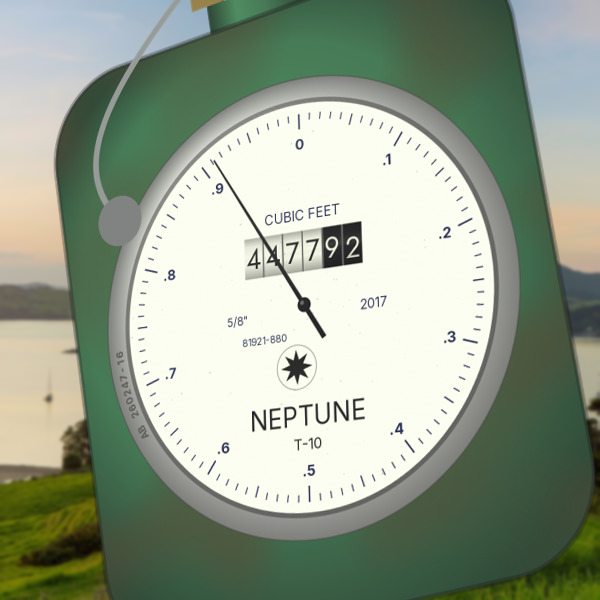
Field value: 447791.91,ft³
